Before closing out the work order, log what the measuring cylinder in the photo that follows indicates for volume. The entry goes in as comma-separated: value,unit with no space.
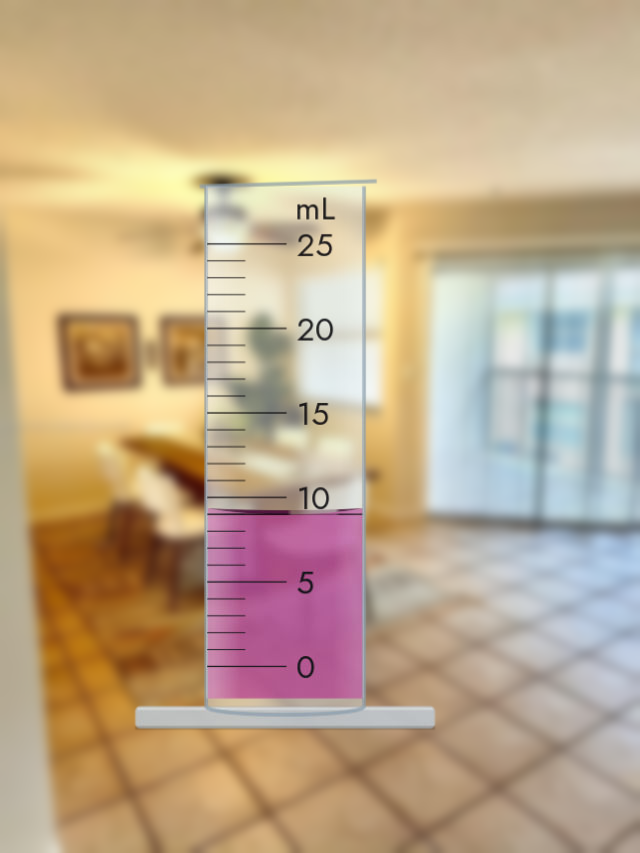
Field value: 9,mL
